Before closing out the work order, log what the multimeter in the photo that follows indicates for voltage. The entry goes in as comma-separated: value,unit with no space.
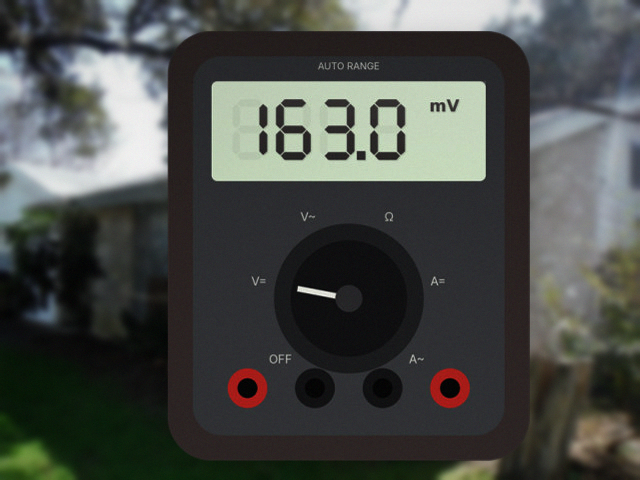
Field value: 163.0,mV
